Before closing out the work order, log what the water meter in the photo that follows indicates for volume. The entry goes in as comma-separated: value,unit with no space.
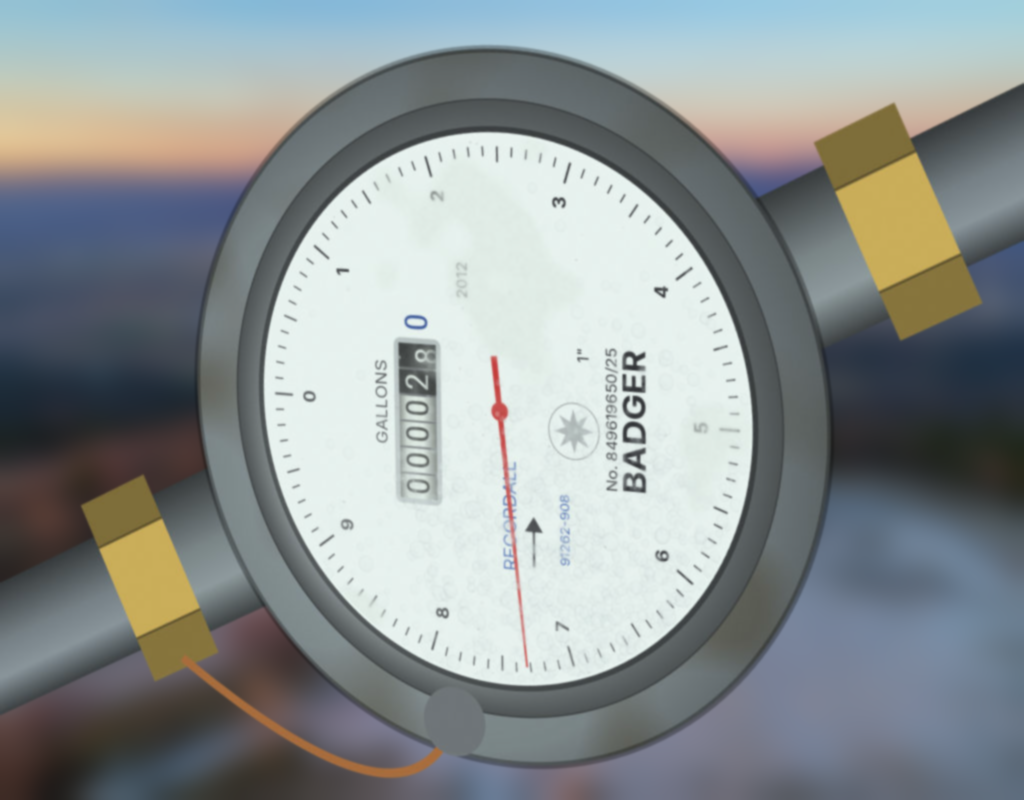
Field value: 277.3,gal
